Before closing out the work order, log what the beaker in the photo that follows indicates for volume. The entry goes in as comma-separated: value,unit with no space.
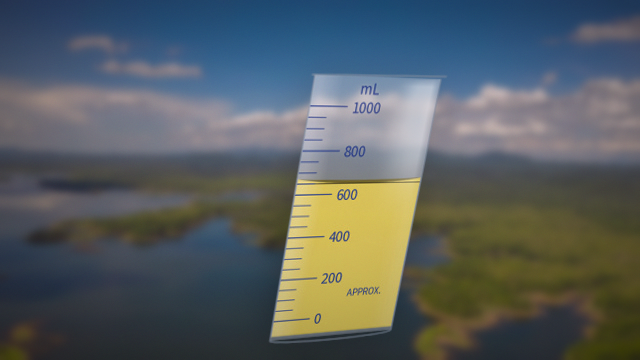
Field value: 650,mL
